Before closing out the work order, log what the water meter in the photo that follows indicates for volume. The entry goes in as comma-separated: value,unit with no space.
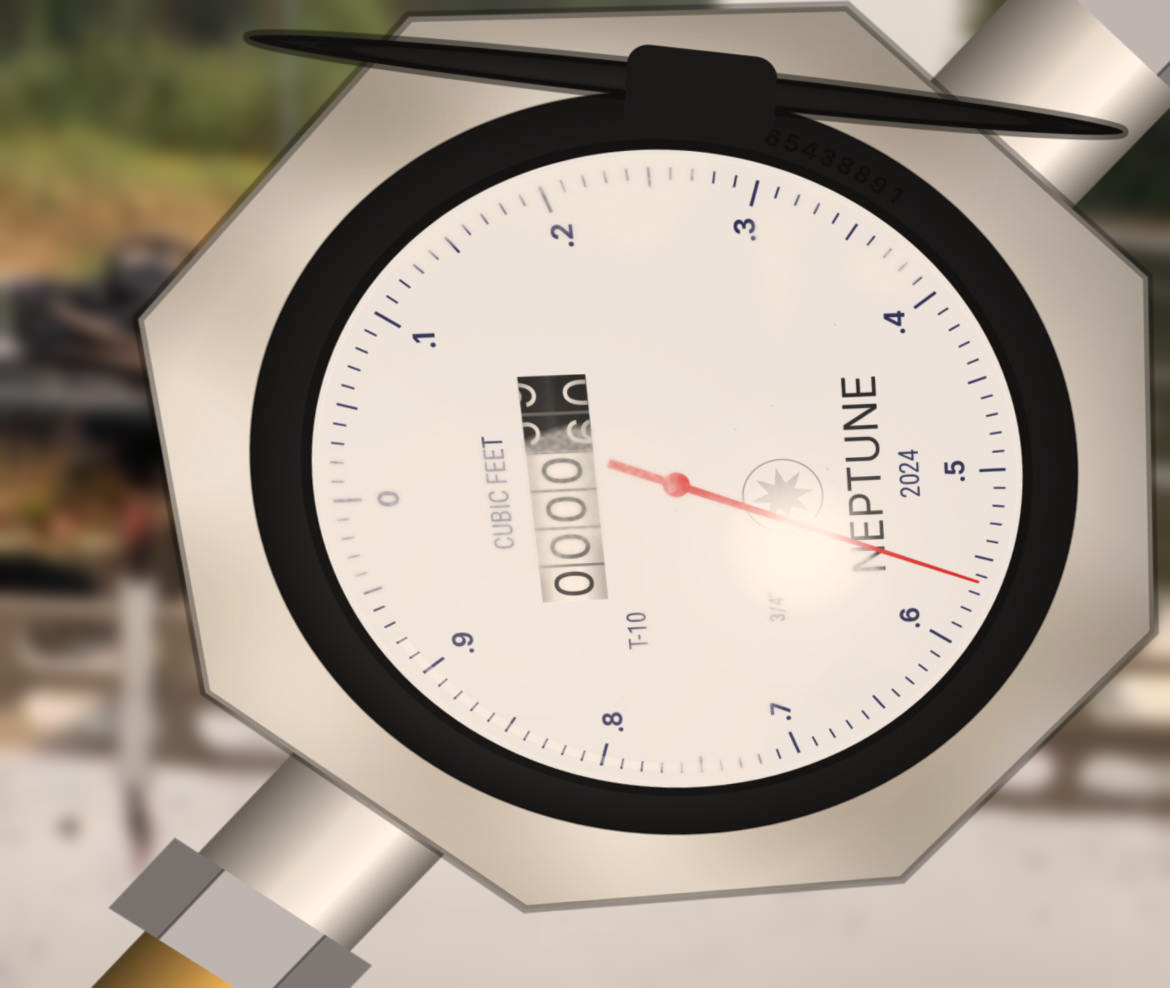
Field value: 59.56,ft³
